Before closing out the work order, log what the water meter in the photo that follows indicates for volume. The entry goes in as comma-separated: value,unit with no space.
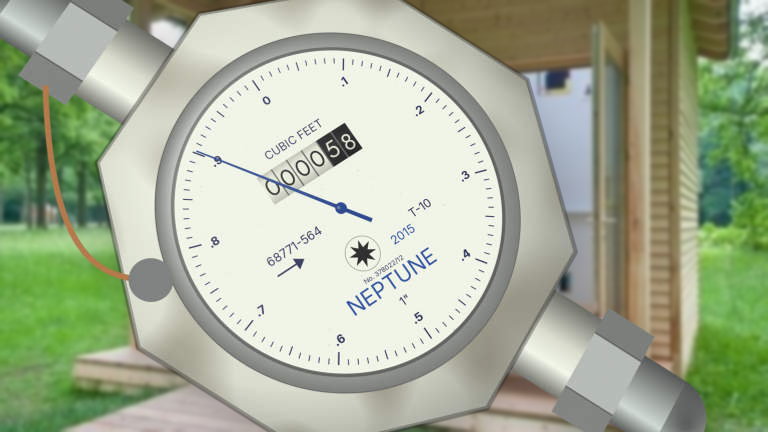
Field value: 57.90,ft³
